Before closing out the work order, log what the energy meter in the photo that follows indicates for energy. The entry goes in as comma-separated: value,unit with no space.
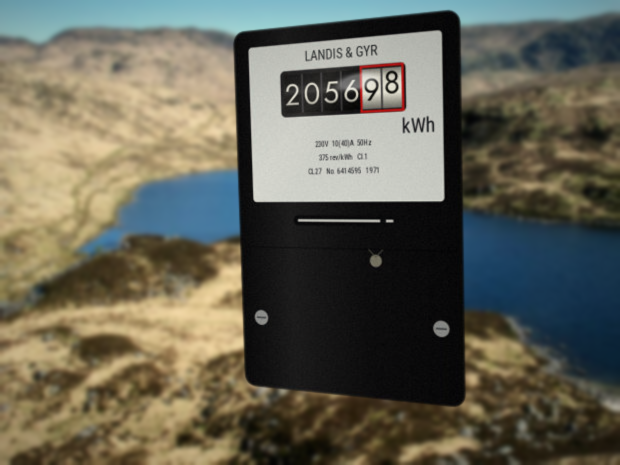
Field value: 2056.98,kWh
